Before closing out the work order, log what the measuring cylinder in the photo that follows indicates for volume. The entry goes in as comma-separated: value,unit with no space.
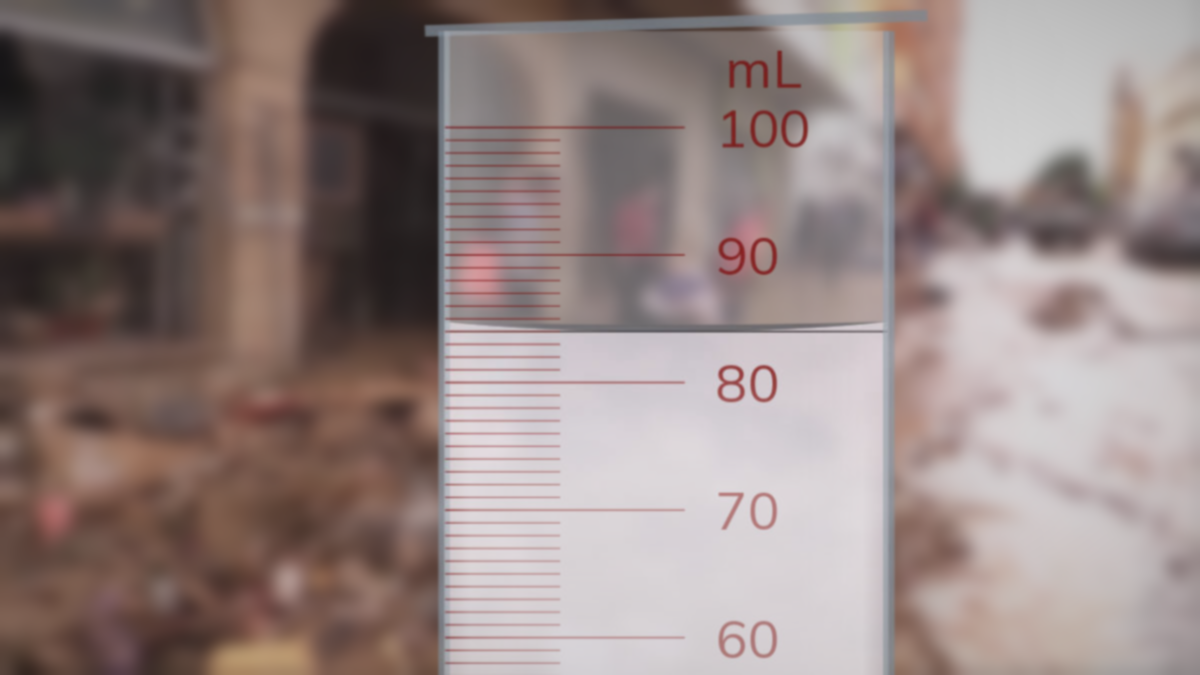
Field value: 84,mL
